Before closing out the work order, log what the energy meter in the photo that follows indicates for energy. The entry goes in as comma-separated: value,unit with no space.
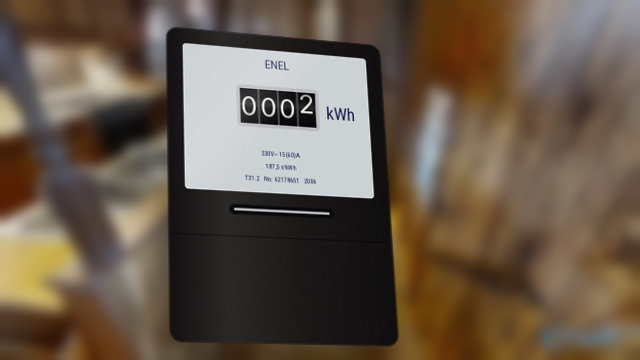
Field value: 2,kWh
